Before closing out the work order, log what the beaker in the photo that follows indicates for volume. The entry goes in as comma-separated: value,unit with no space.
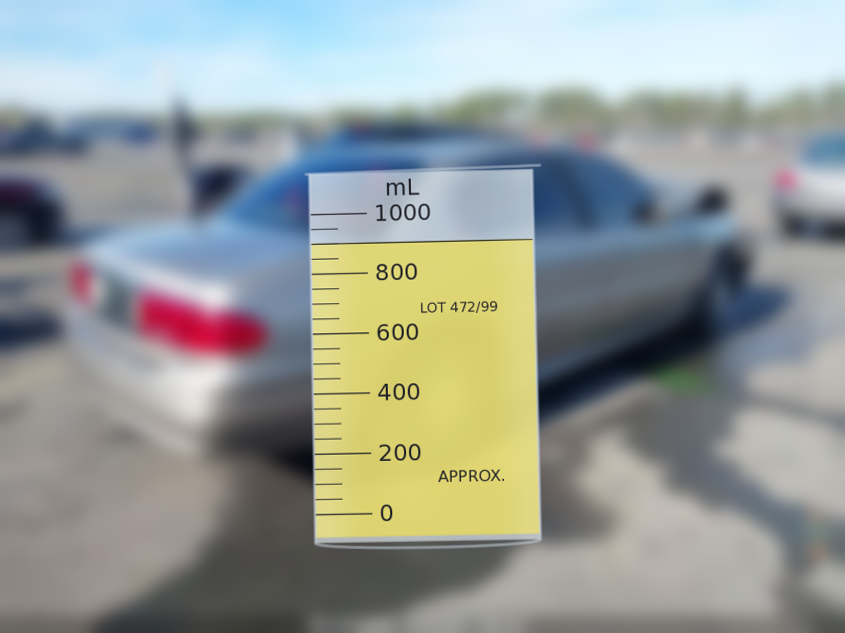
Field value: 900,mL
